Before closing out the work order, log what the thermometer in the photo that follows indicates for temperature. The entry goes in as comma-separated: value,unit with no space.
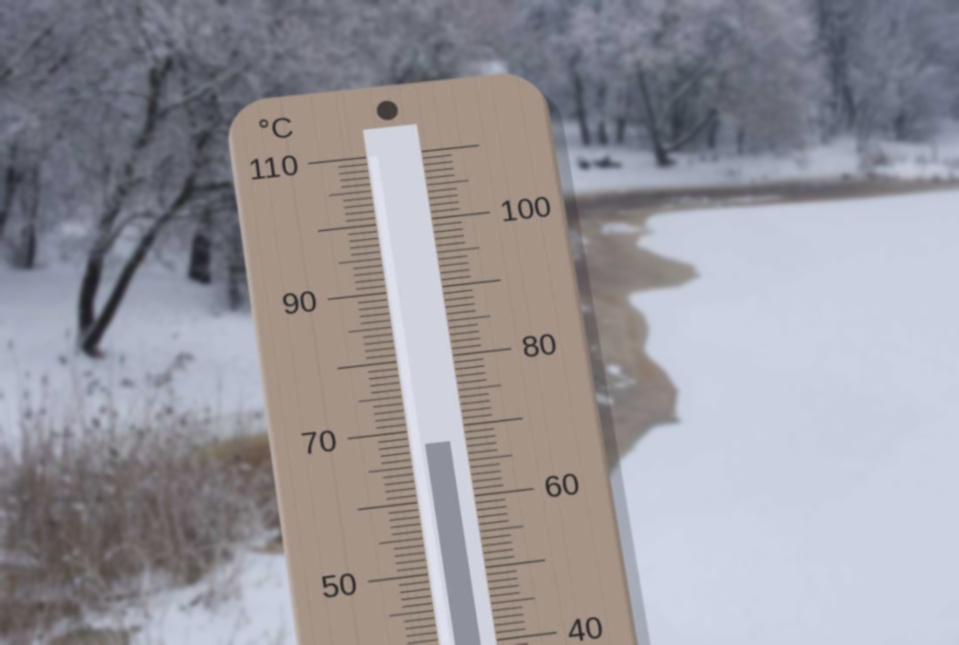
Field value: 68,°C
